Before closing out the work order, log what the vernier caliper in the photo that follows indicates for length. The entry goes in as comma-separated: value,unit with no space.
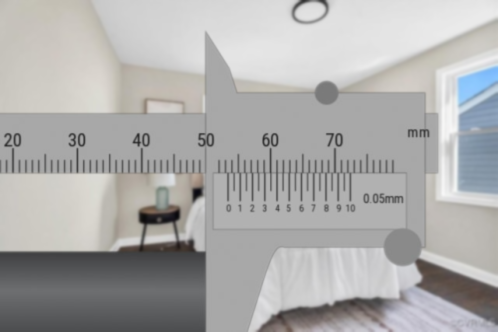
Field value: 53.4,mm
